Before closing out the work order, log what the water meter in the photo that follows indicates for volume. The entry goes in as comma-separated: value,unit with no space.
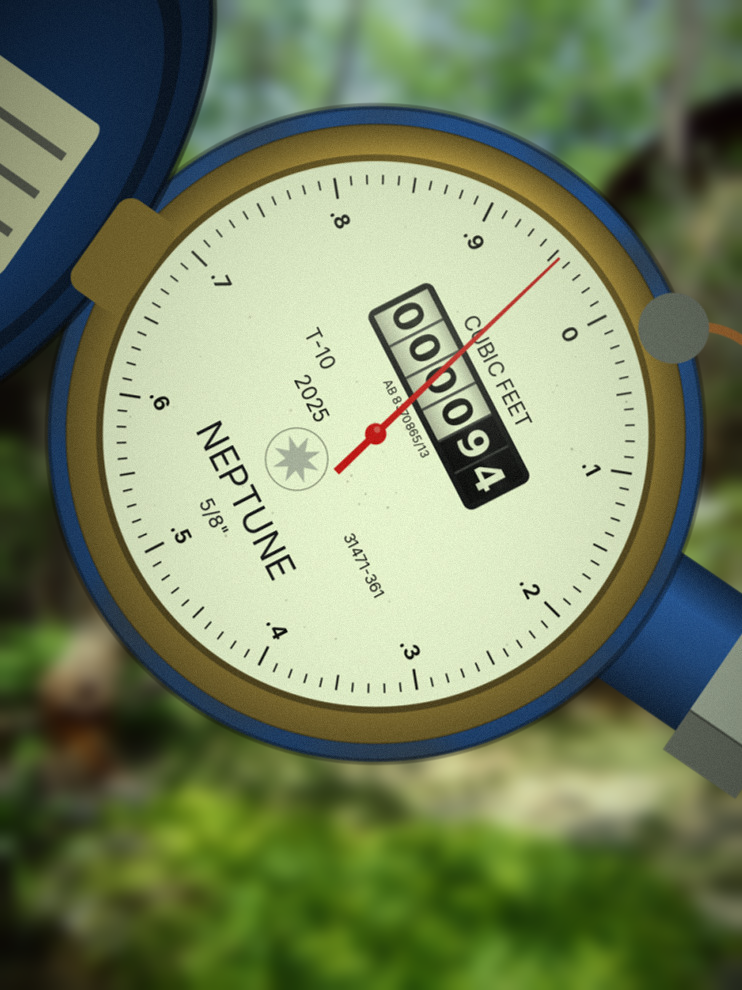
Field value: 93.95,ft³
